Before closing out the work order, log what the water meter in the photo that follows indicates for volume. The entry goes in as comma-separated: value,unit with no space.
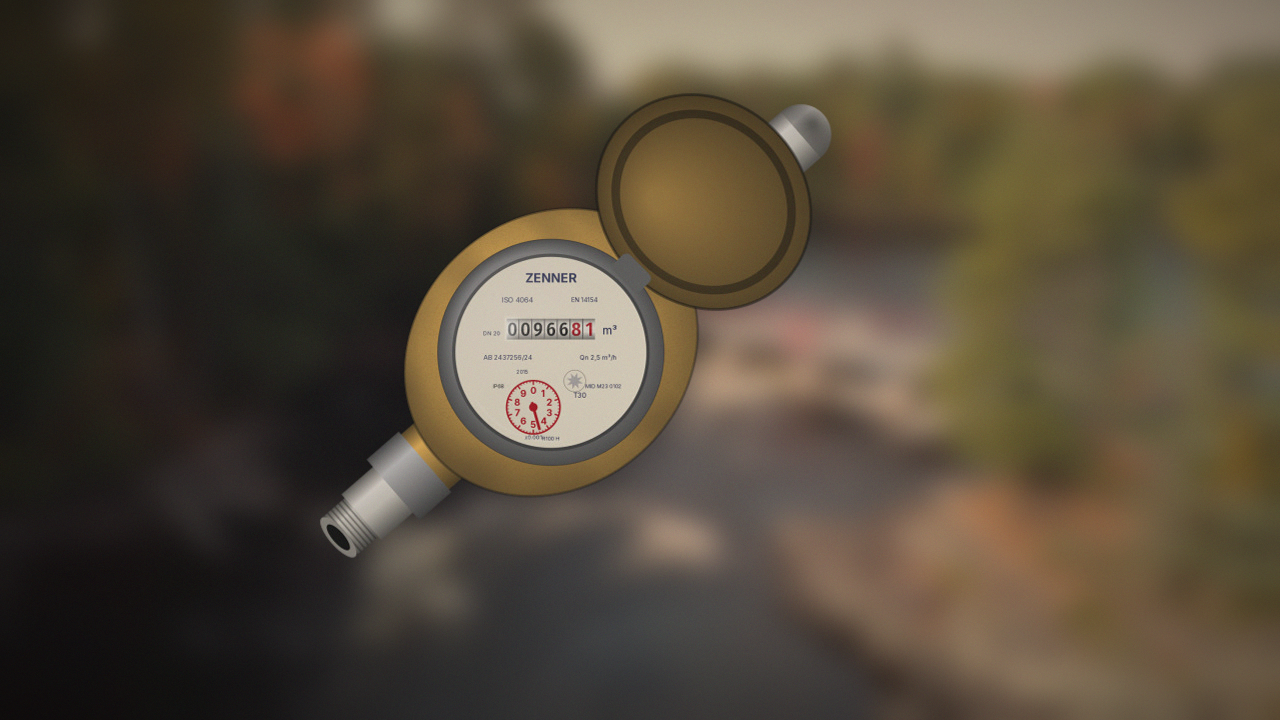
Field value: 966.814,m³
